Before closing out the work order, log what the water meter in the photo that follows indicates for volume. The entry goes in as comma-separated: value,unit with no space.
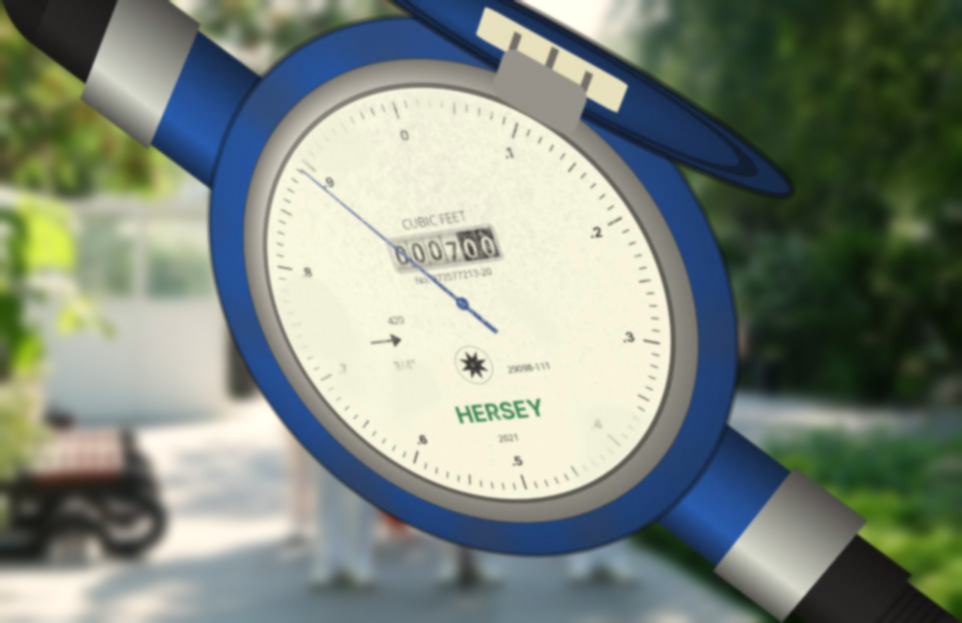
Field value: 699.89,ft³
